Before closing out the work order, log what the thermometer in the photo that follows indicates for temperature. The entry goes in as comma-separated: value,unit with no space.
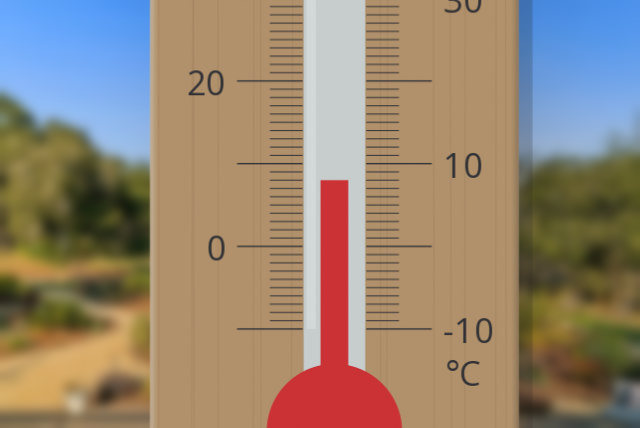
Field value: 8,°C
